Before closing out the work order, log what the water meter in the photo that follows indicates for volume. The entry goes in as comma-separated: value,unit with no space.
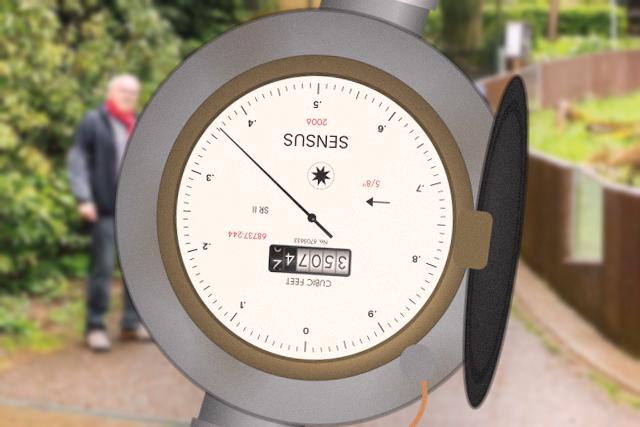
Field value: 350742.36,ft³
